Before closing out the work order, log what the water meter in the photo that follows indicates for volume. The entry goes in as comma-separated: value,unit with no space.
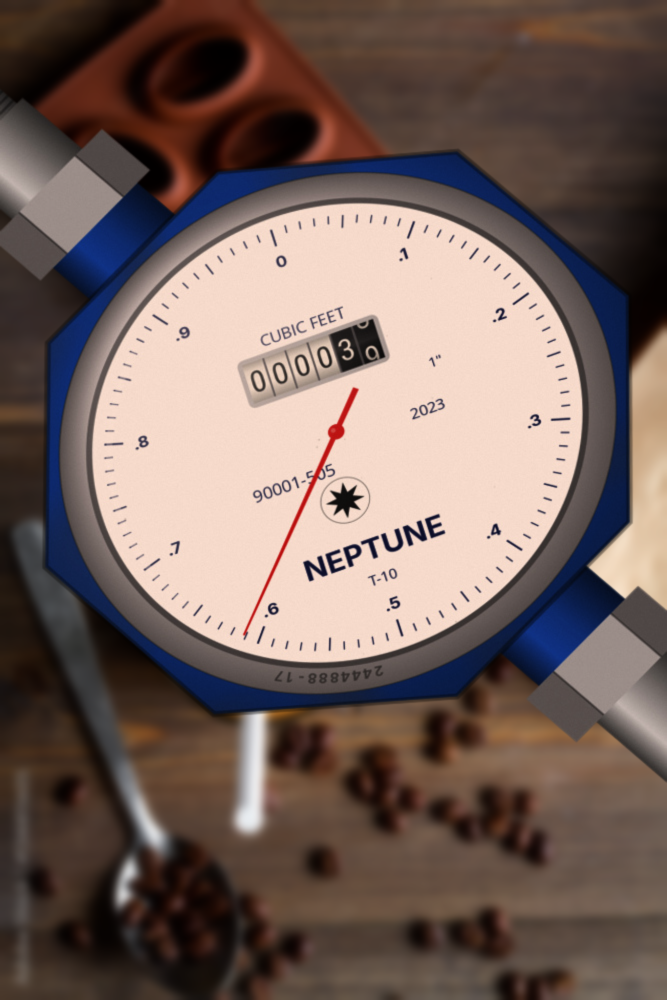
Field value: 38.61,ft³
